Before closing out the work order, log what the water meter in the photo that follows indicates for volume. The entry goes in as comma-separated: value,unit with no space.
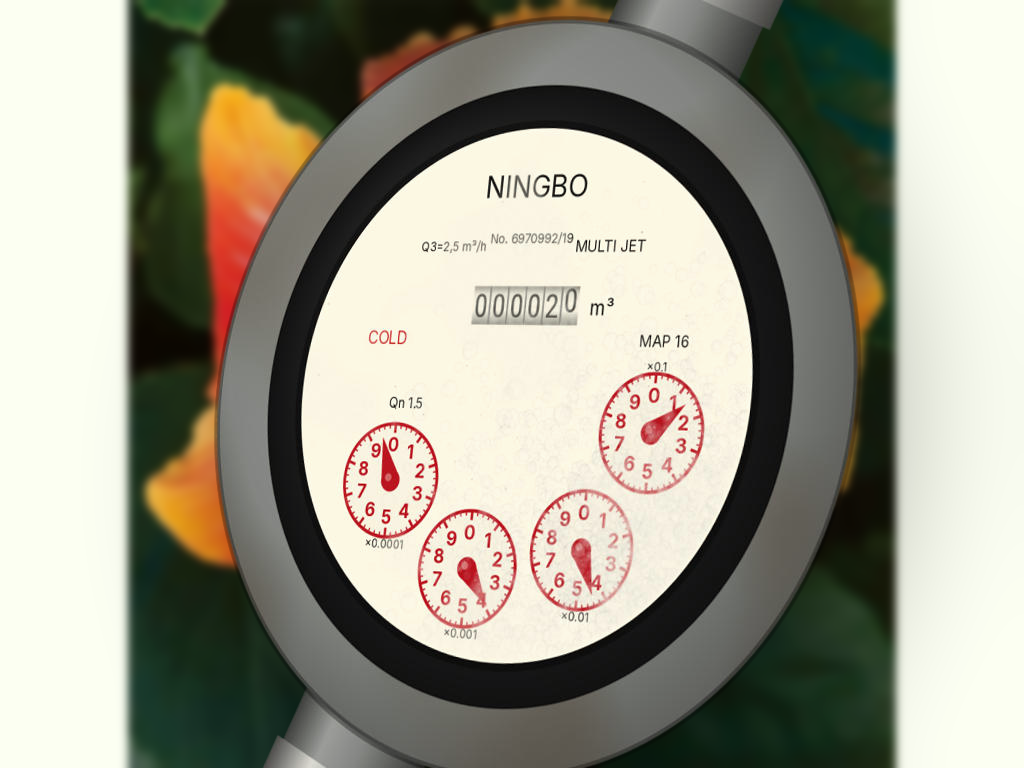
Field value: 20.1439,m³
